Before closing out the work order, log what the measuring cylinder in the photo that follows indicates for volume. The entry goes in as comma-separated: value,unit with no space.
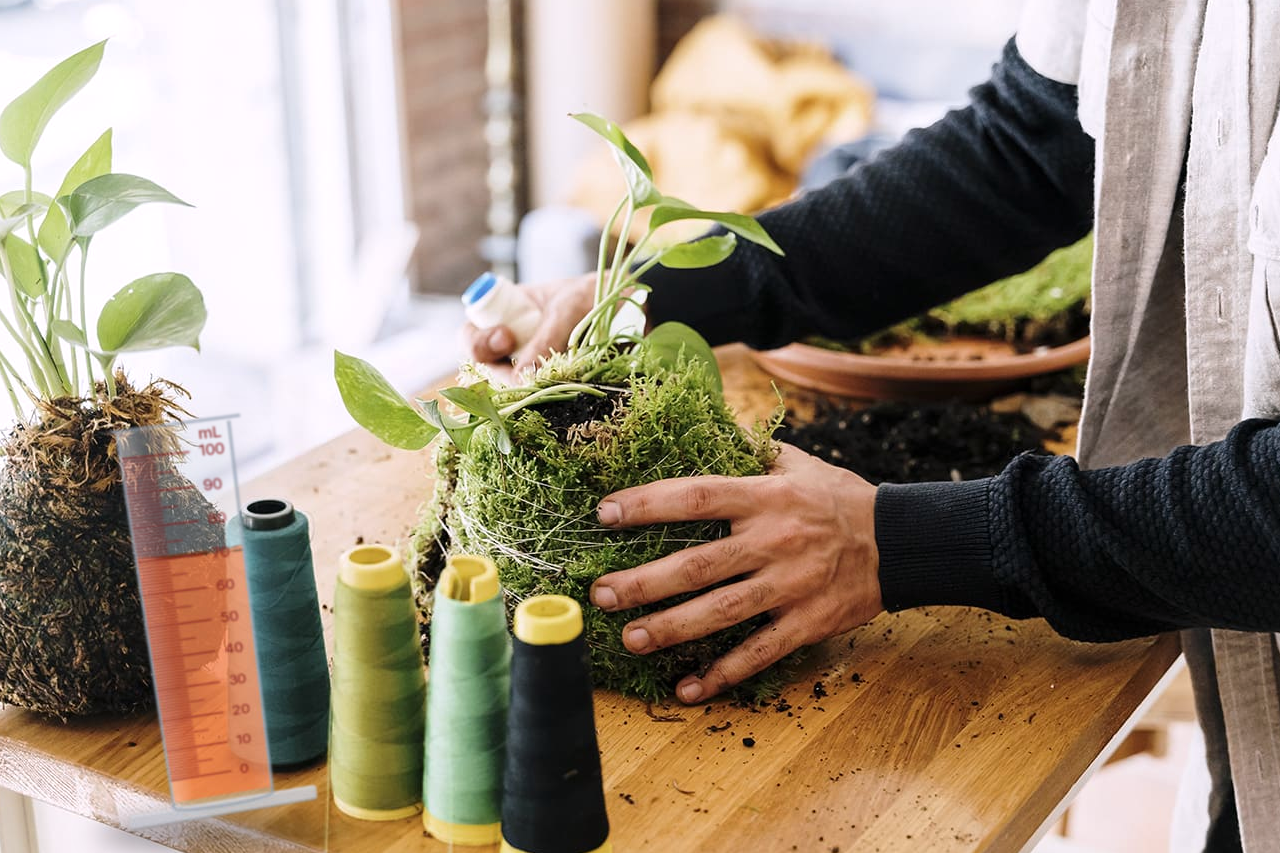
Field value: 70,mL
